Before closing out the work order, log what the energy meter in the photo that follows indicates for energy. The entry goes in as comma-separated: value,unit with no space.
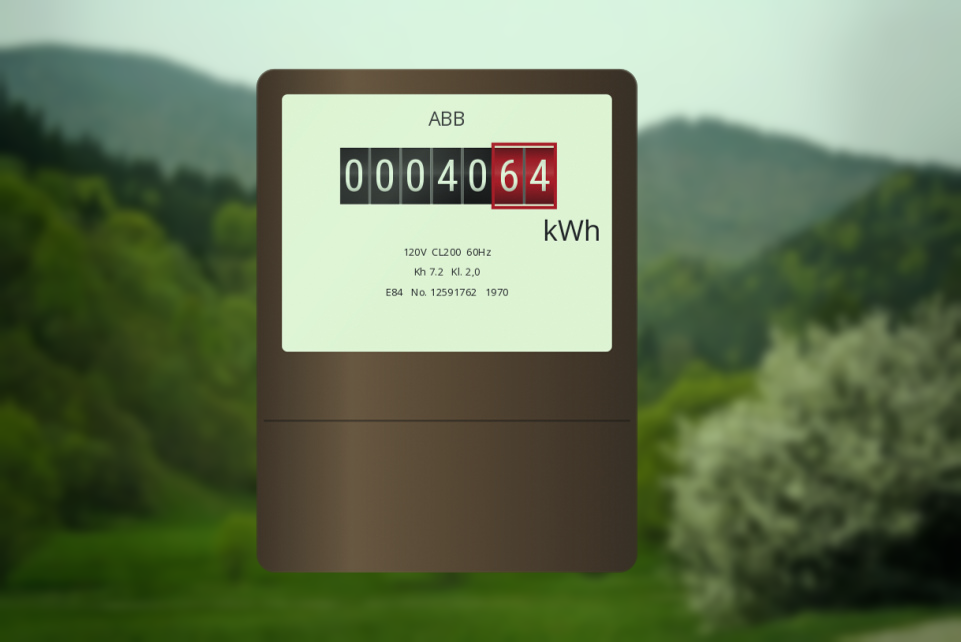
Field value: 40.64,kWh
